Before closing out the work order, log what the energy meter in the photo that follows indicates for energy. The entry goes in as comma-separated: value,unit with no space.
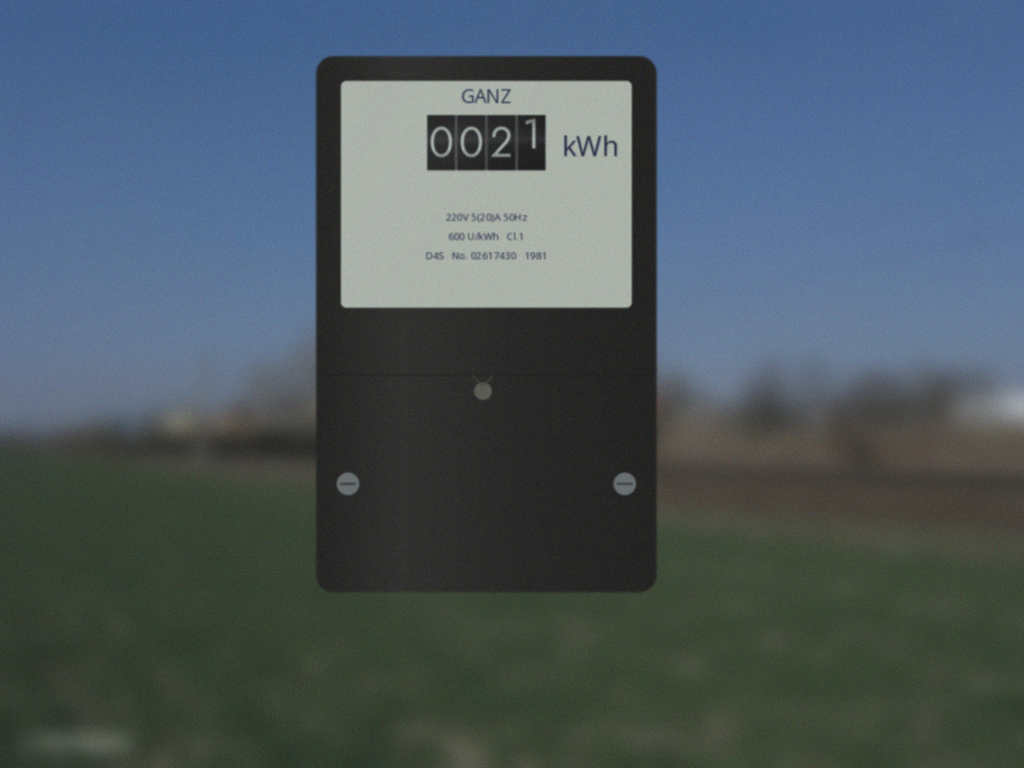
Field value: 21,kWh
